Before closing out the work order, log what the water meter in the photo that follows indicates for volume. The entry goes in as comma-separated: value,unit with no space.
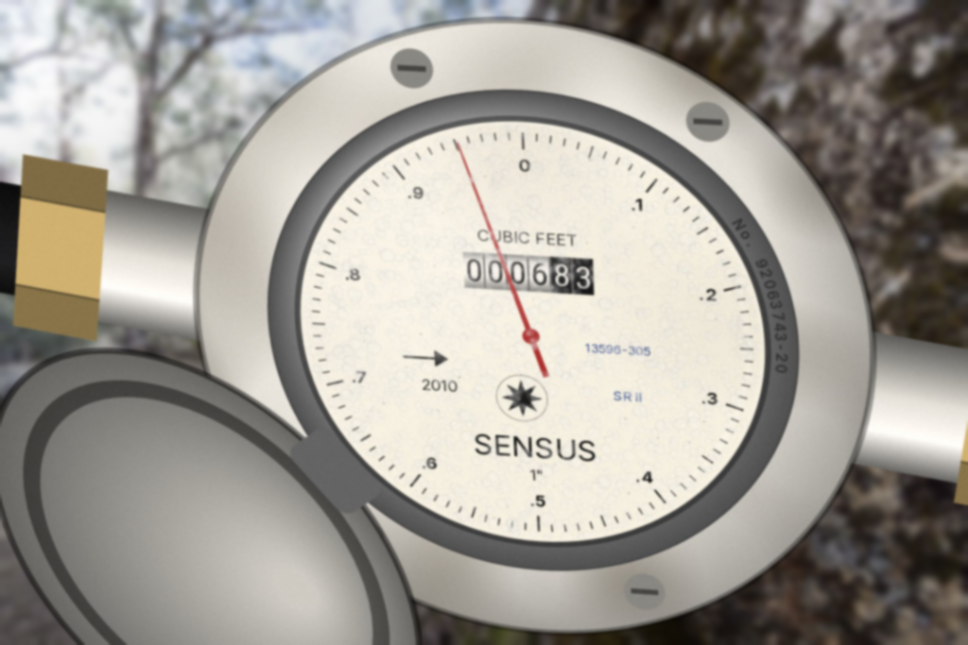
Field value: 682.95,ft³
